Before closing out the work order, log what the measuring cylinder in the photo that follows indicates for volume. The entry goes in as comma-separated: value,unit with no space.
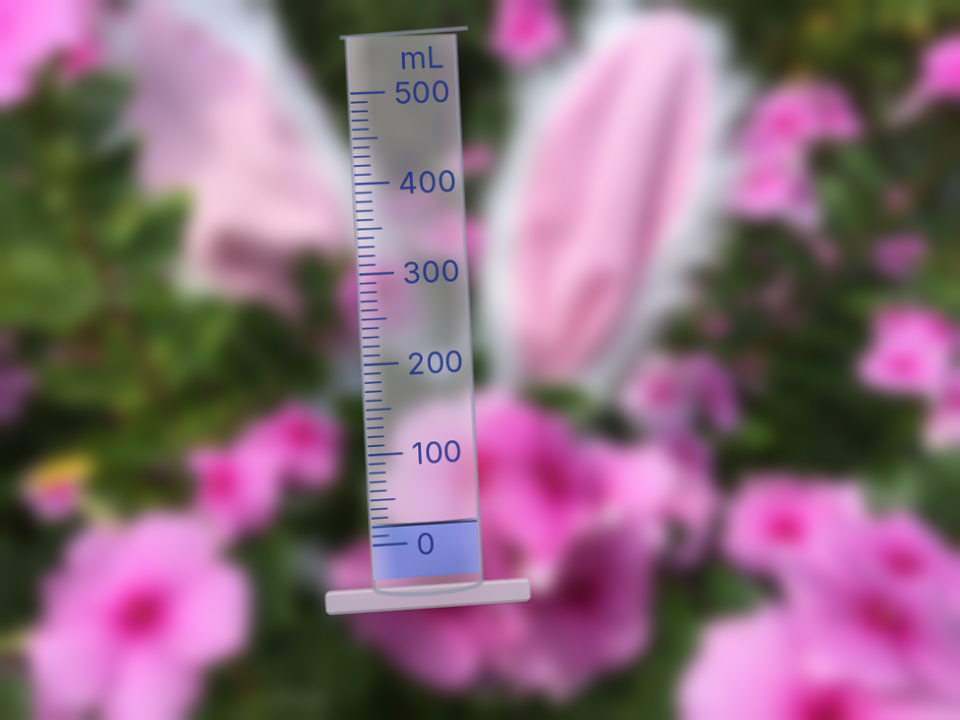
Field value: 20,mL
